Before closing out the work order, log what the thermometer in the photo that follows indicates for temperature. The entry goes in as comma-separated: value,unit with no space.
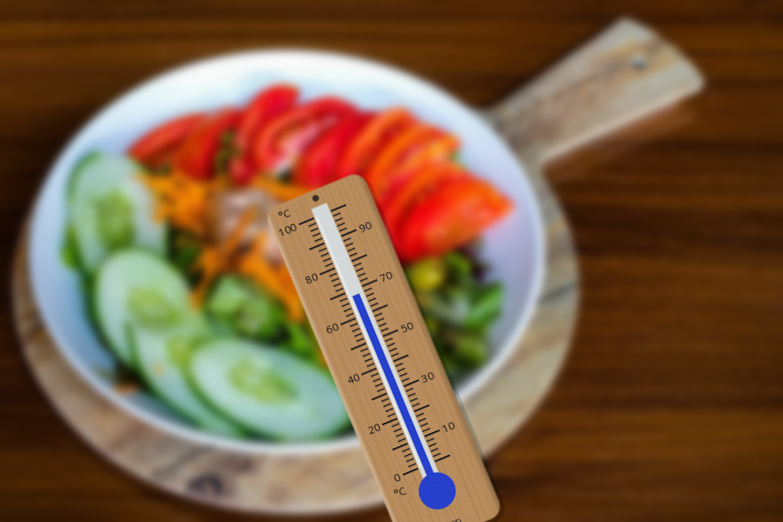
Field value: 68,°C
